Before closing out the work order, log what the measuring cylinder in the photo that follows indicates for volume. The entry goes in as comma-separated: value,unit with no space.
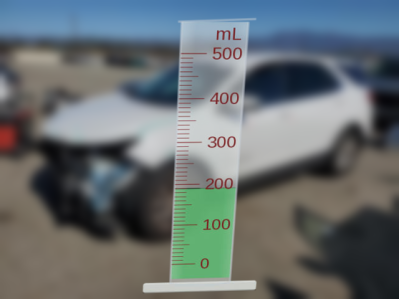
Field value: 190,mL
